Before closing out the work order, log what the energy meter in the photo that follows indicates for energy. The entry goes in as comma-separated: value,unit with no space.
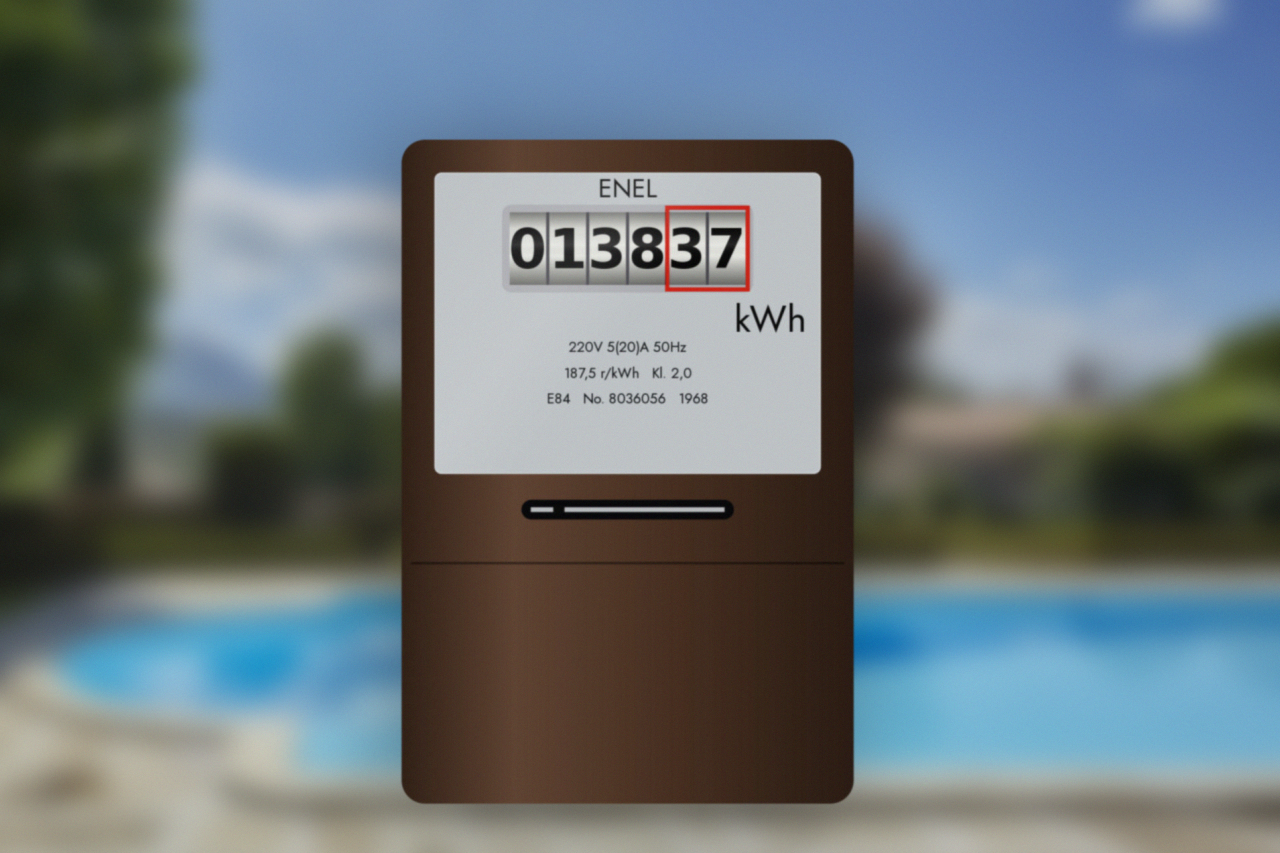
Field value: 138.37,kWh
